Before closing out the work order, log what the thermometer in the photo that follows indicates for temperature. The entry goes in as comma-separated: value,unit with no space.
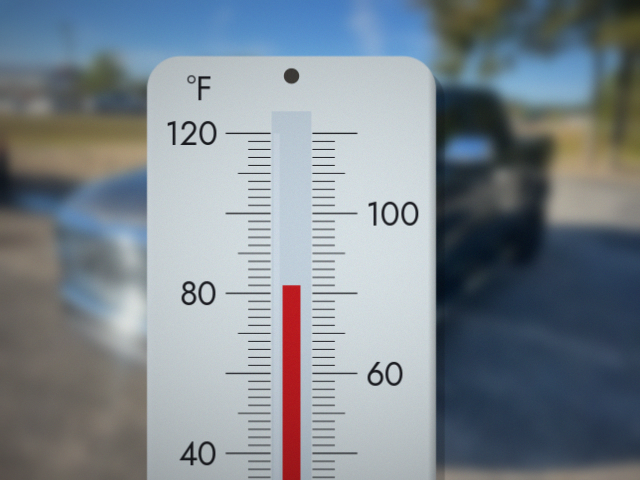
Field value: 82,°F
